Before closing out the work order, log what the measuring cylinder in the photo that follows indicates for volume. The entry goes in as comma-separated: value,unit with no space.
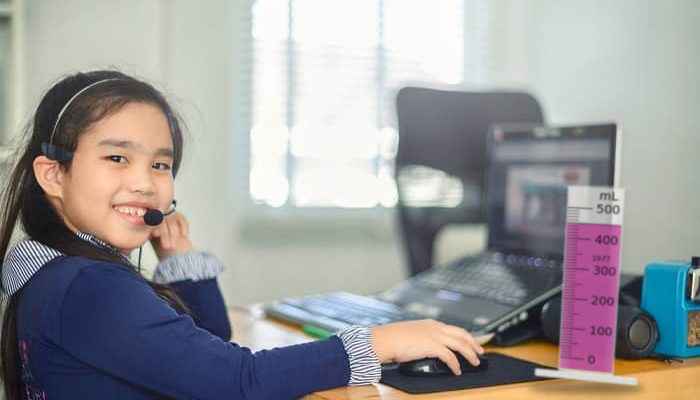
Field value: 450,mL
